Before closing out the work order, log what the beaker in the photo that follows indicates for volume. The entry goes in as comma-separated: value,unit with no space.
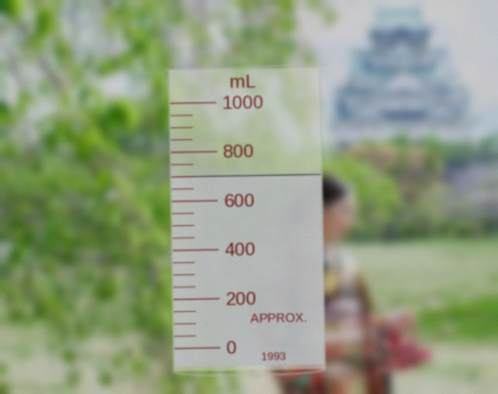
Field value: 700,mL
